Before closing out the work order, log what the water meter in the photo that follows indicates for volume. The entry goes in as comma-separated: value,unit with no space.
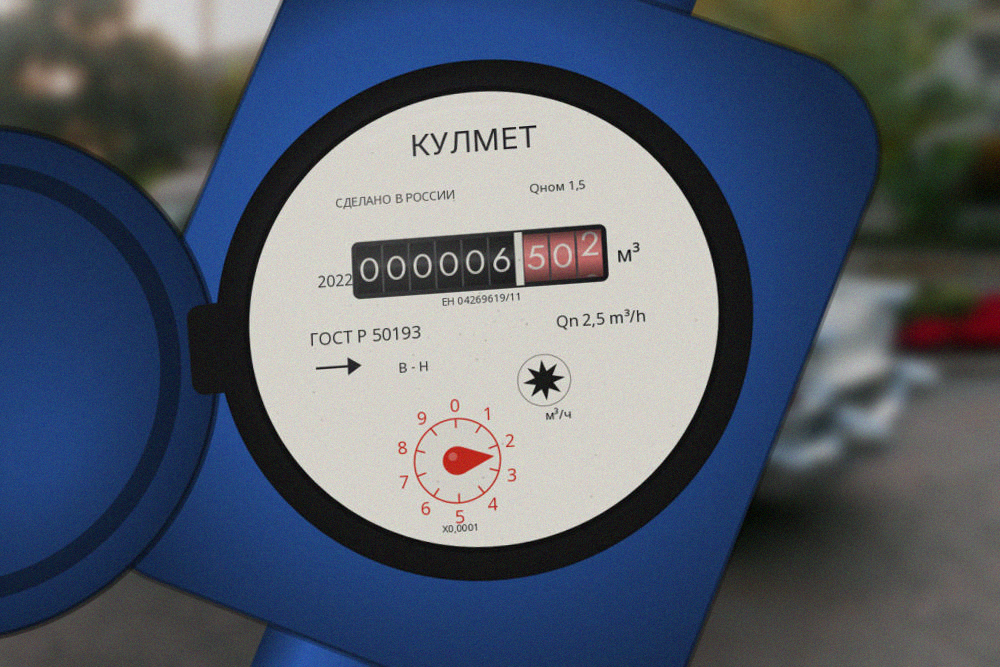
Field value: 6.5022,m³
